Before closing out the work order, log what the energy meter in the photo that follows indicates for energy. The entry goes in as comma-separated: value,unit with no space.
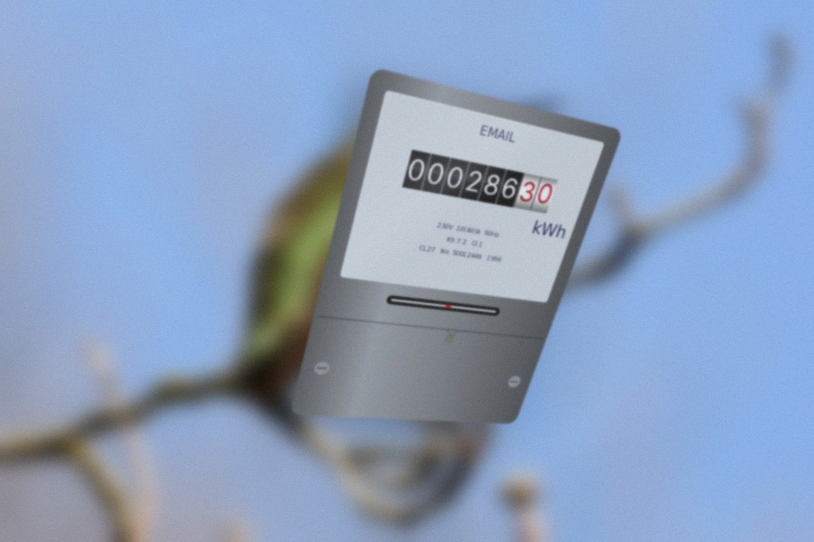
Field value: 286.30,kWh
